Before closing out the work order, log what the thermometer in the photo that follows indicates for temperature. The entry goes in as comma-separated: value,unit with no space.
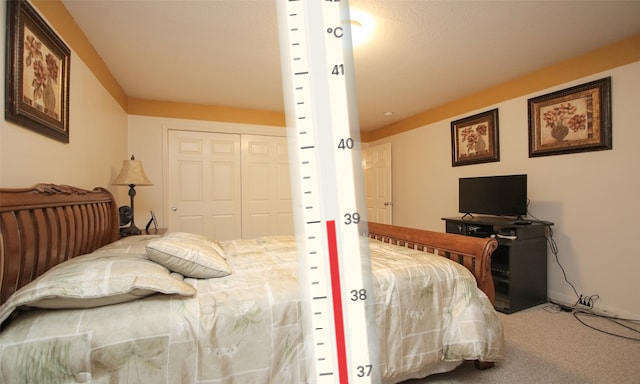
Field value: 39,°C
